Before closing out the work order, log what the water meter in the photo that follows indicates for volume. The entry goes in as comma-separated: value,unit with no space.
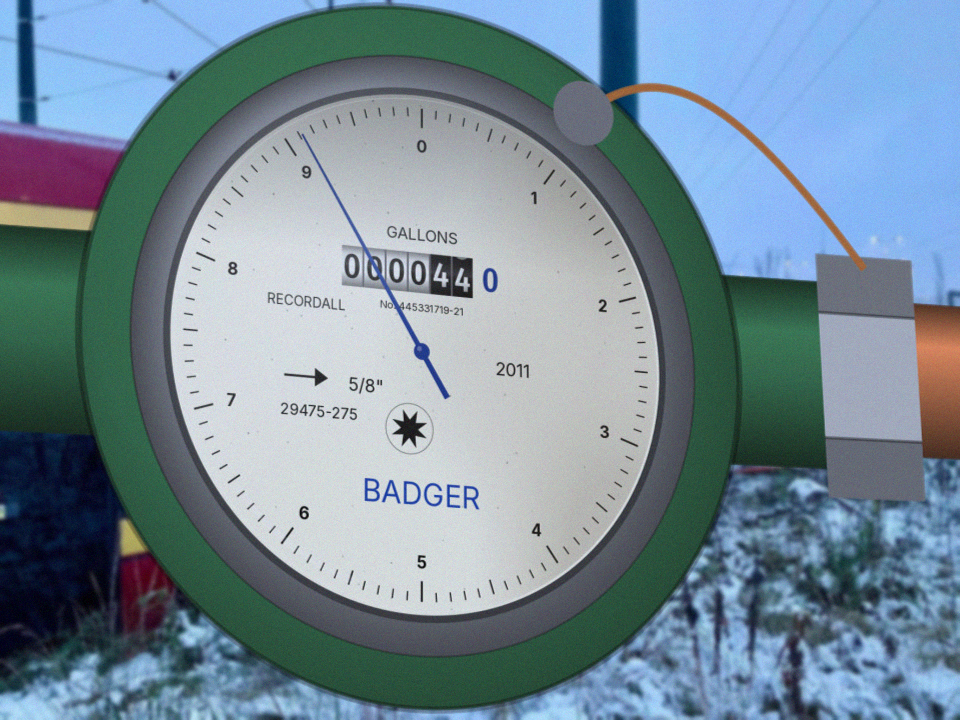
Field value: 439.1,gal
